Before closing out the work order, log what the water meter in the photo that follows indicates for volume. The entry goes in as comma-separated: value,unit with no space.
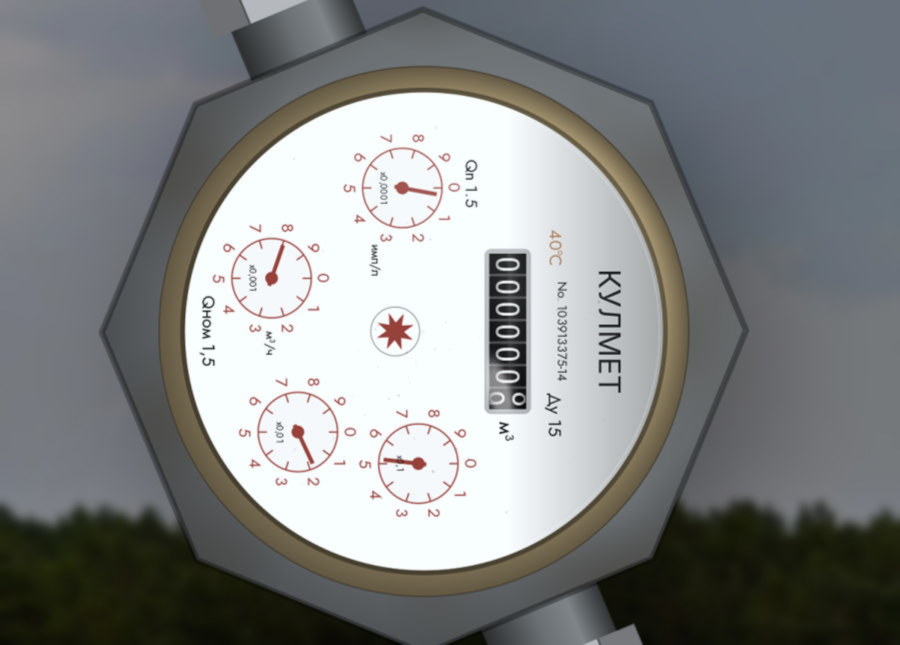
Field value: 8.5180,m³
